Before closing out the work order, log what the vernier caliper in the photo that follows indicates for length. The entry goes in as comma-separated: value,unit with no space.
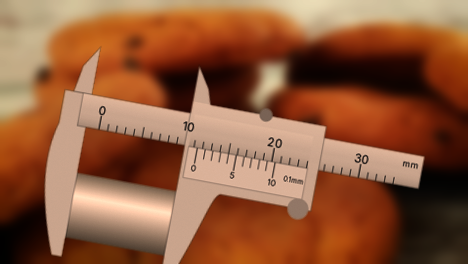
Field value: 11.4,mm
